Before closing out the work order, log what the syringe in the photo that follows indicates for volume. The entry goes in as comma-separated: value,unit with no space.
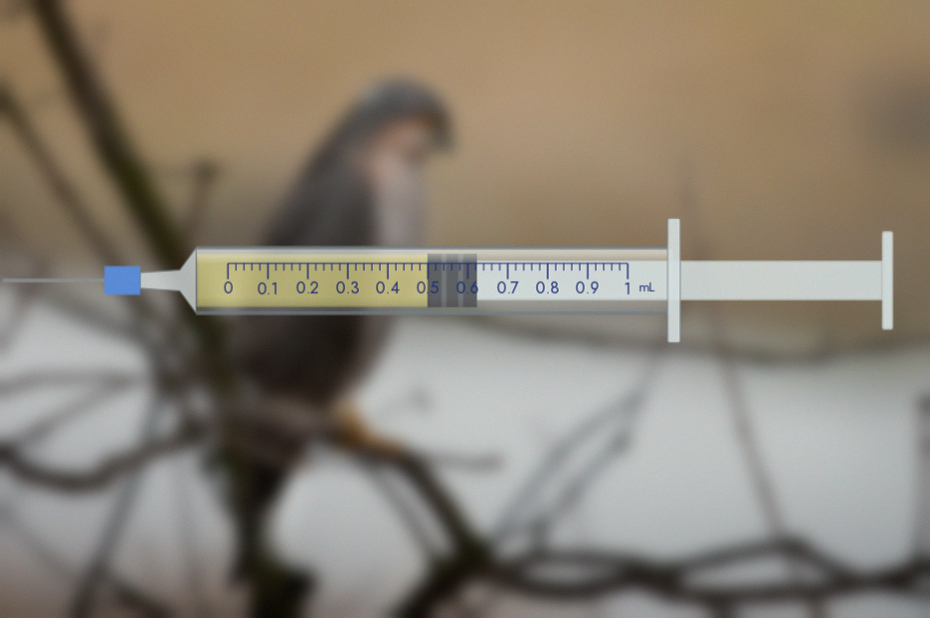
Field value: 0.5,mL
